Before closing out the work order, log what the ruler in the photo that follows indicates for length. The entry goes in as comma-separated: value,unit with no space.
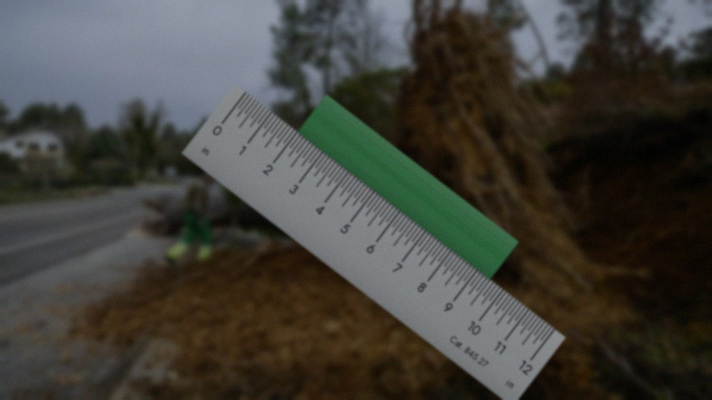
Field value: 7.5,in
